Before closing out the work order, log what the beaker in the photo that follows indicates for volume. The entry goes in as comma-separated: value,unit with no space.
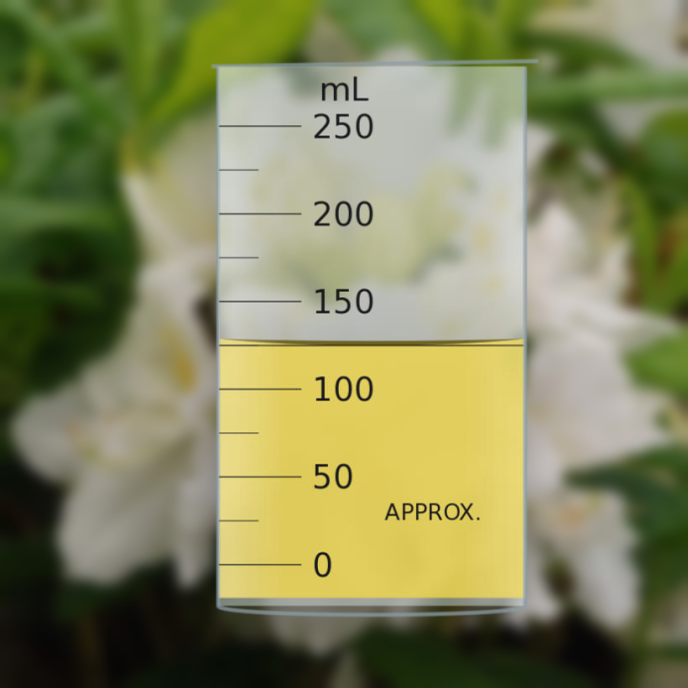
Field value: 125,mL
